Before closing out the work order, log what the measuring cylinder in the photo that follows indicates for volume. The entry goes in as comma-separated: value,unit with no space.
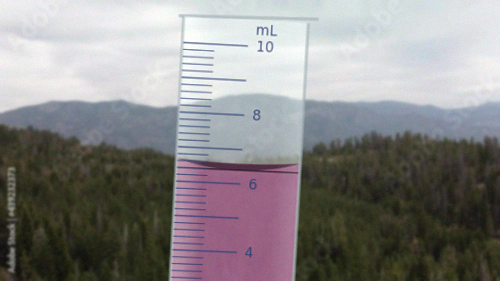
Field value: 6.4,mL
